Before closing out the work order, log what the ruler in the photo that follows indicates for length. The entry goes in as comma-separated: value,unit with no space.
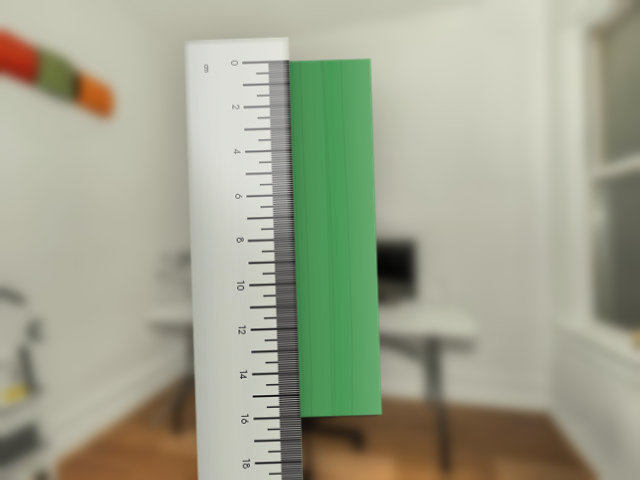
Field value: 16,cm
